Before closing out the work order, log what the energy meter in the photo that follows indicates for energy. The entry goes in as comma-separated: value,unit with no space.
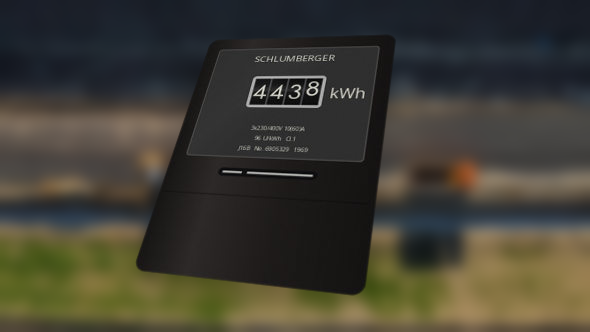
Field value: 4438,kWh
